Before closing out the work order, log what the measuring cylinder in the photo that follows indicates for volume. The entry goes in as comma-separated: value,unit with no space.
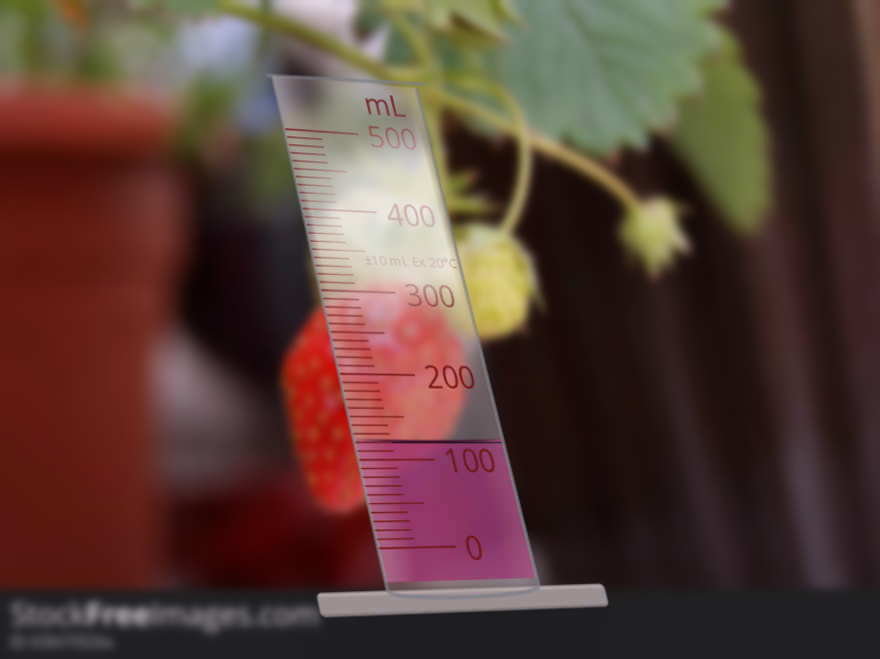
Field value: 120,mL
